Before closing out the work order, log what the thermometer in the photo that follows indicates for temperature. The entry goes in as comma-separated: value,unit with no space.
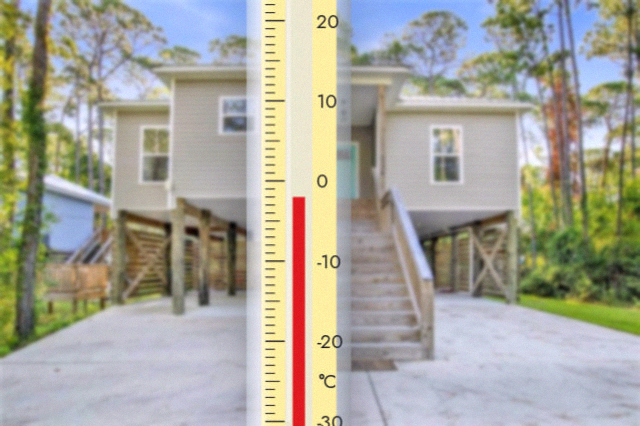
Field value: -2,°C
